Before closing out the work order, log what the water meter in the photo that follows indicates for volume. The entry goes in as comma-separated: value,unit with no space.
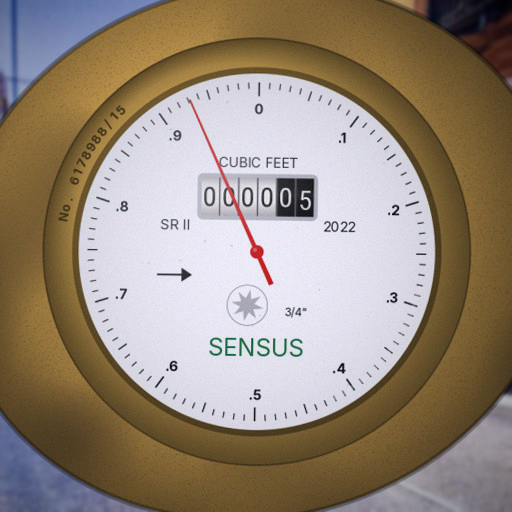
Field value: 4.93,ft³
